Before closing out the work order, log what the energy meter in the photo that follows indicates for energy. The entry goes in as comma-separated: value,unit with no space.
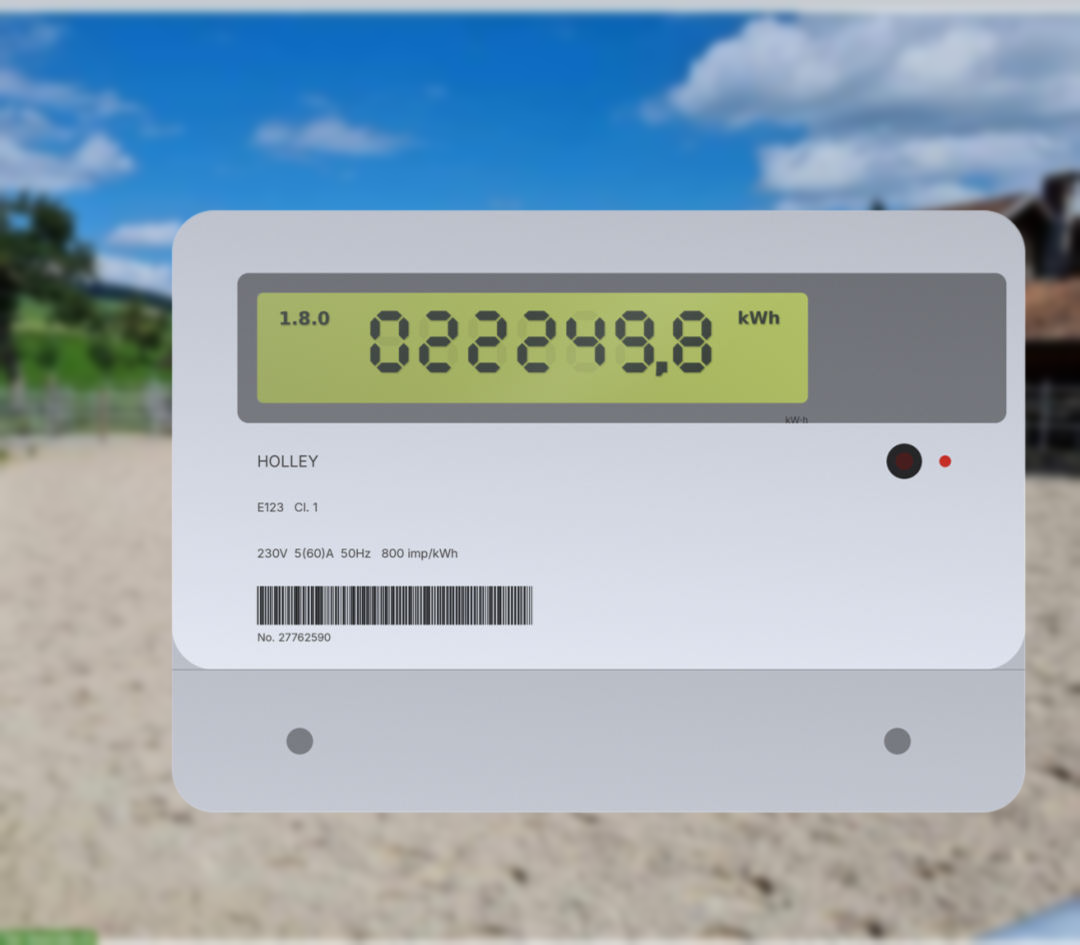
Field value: 22249.8,kWh
